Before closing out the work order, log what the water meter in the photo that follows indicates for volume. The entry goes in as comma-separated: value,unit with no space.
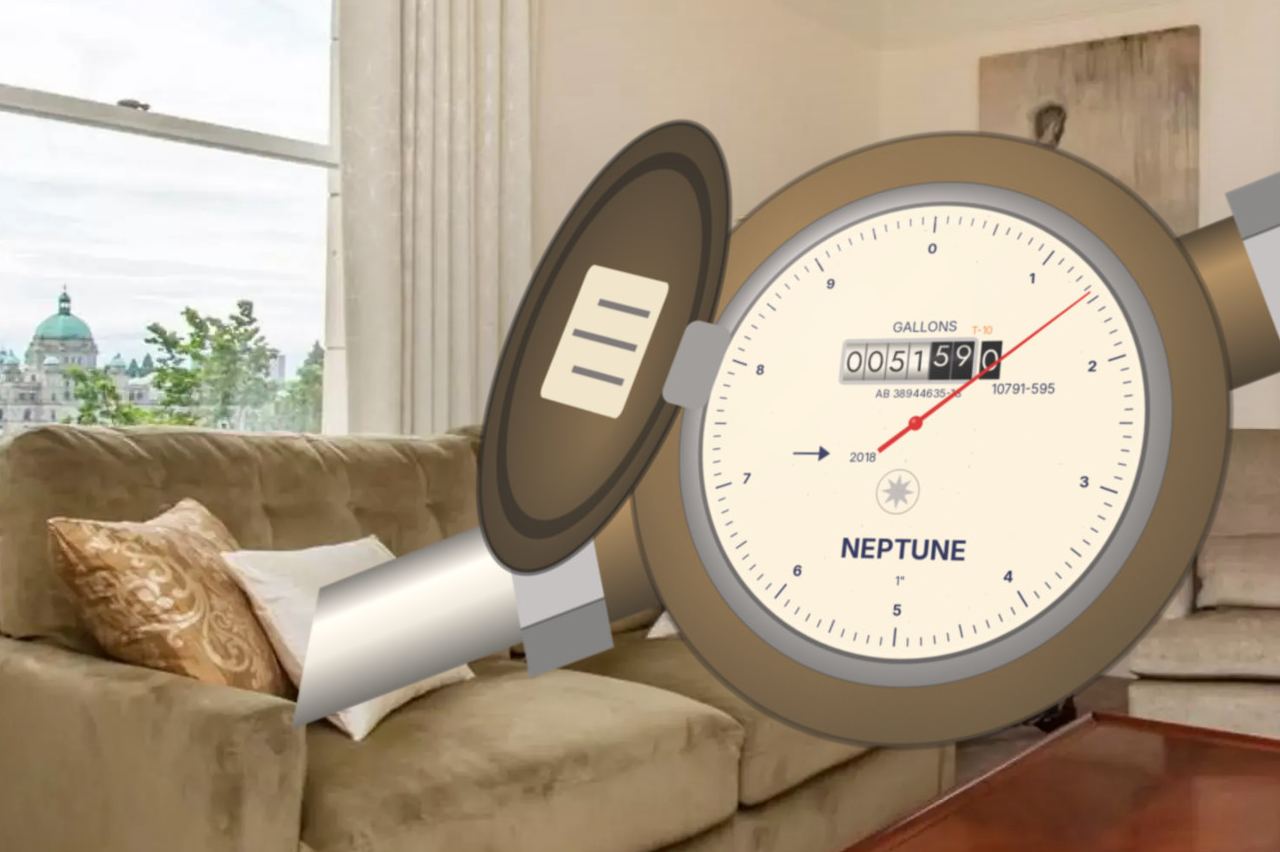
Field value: 51591.4,gal
